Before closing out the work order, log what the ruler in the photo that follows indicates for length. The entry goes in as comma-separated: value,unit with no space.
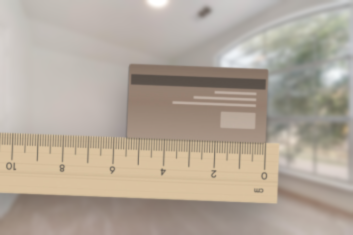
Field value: 5.5,cm
